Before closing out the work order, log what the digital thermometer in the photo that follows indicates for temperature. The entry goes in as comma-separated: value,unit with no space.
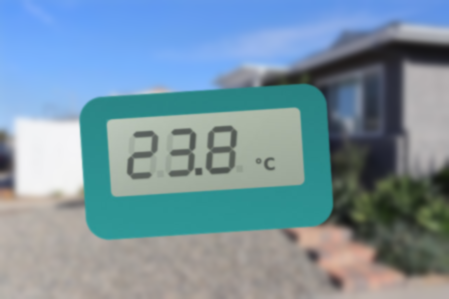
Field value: 23.8,°C
